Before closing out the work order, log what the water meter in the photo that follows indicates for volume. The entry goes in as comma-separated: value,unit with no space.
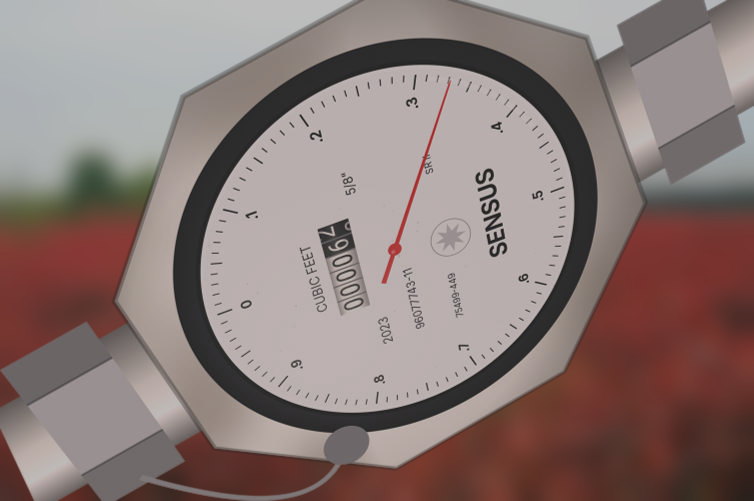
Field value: 62.33,ft³
